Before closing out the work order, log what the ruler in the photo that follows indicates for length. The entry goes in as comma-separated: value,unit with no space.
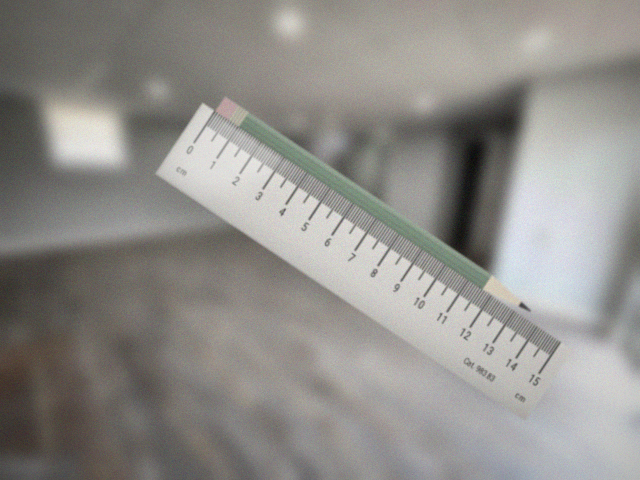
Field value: 13.5,cm
